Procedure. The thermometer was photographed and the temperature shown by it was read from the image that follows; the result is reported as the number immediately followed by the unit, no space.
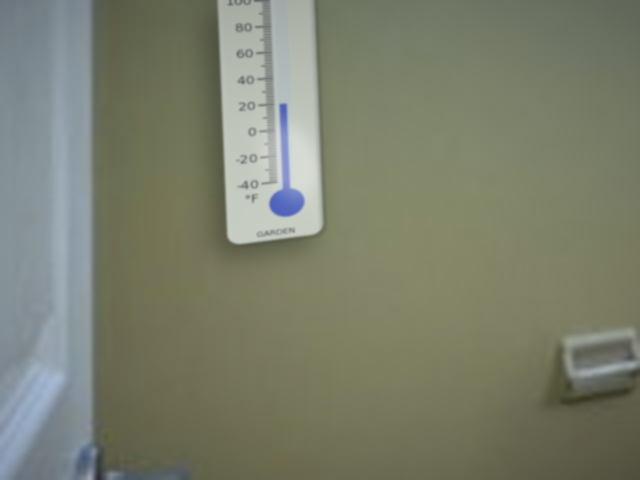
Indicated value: 20°F
